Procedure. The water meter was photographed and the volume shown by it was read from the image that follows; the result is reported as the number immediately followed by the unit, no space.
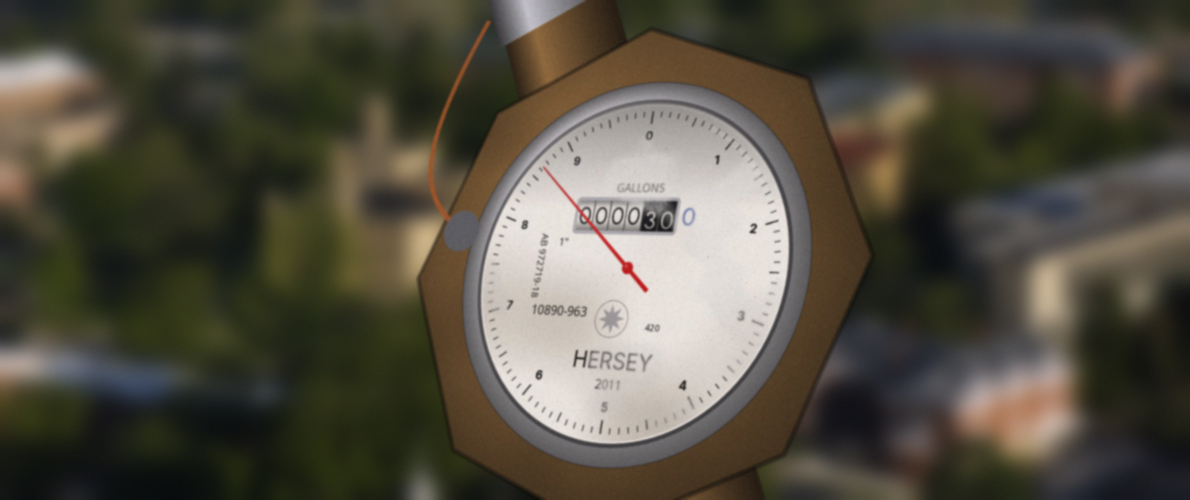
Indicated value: 298.6gal
